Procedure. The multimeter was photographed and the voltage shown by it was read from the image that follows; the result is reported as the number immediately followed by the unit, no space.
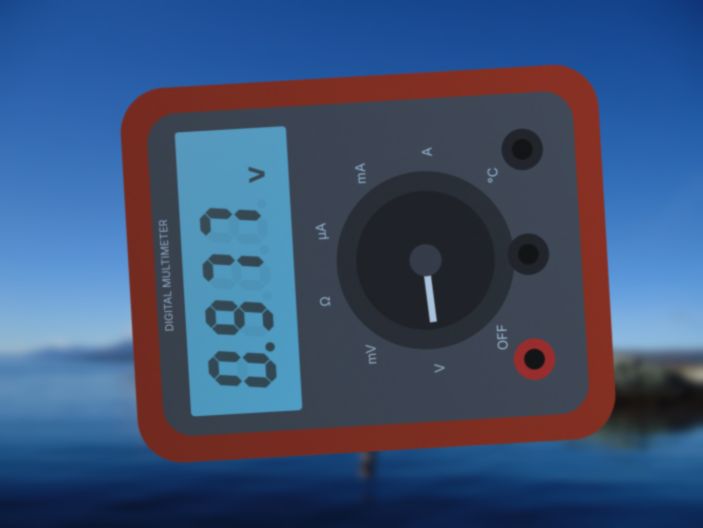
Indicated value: 0.977V
